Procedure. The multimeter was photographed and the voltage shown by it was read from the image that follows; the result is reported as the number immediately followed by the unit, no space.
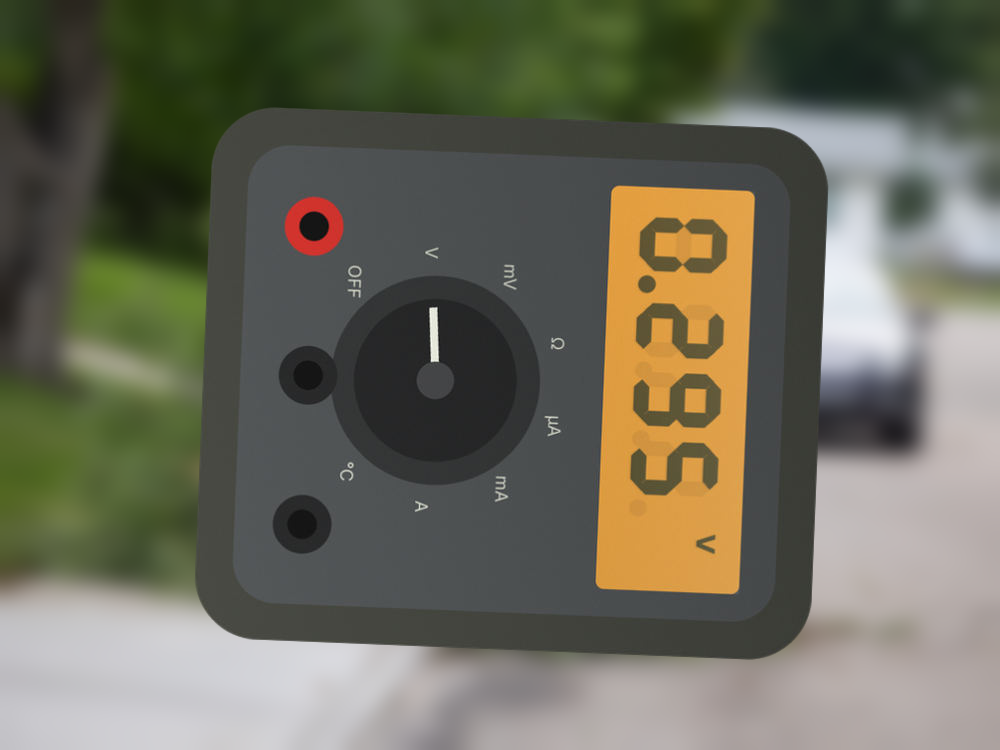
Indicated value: 0.295V
